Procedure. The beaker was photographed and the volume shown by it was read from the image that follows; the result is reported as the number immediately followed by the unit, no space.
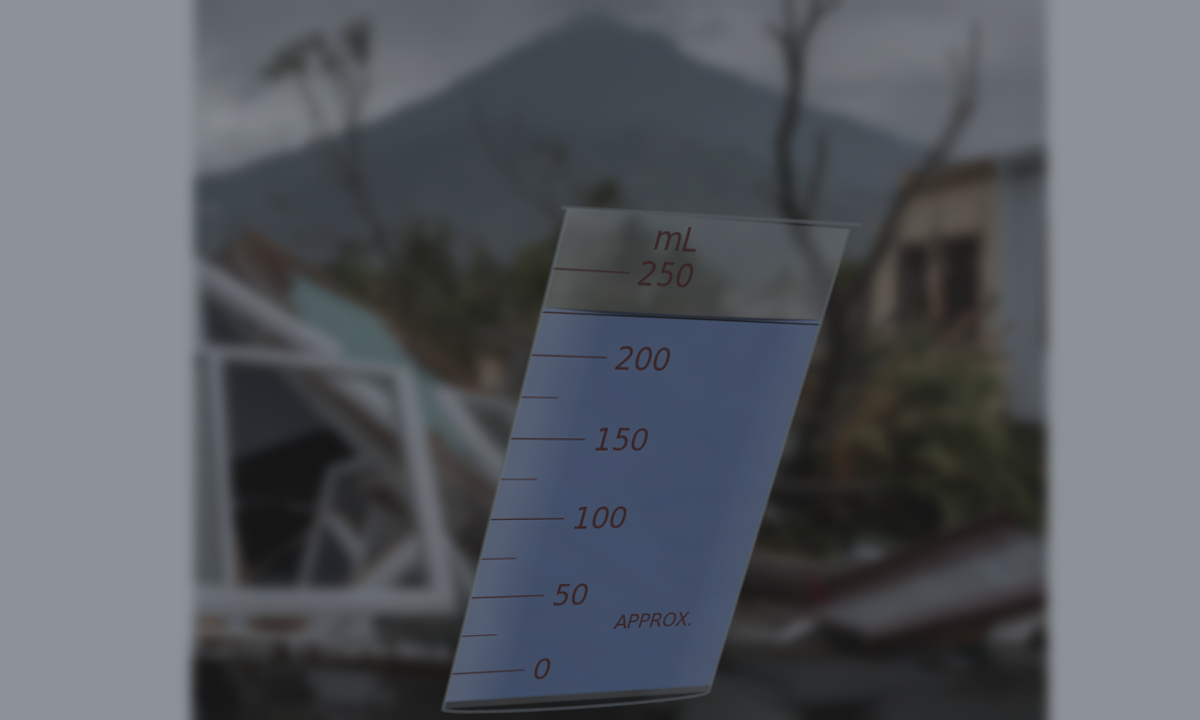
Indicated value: 225mL
